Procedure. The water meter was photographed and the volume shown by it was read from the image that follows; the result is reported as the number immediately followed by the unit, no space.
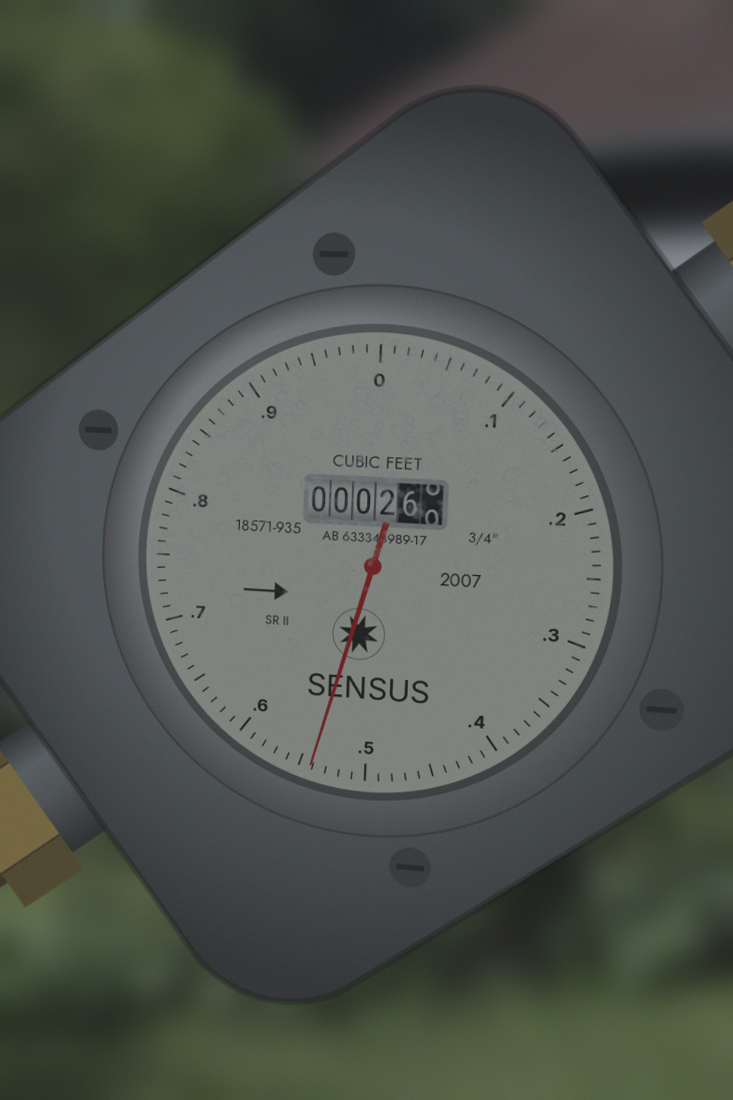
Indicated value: 268.54ft³
